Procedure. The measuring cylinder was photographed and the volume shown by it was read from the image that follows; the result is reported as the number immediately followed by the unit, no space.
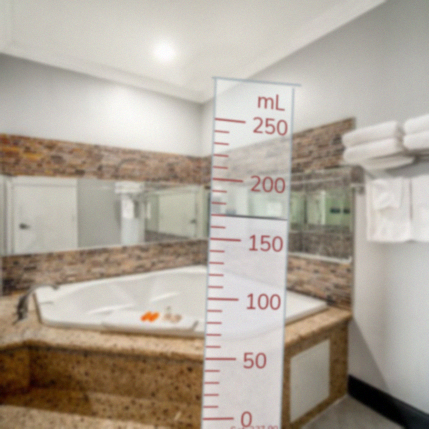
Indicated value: 170mL
